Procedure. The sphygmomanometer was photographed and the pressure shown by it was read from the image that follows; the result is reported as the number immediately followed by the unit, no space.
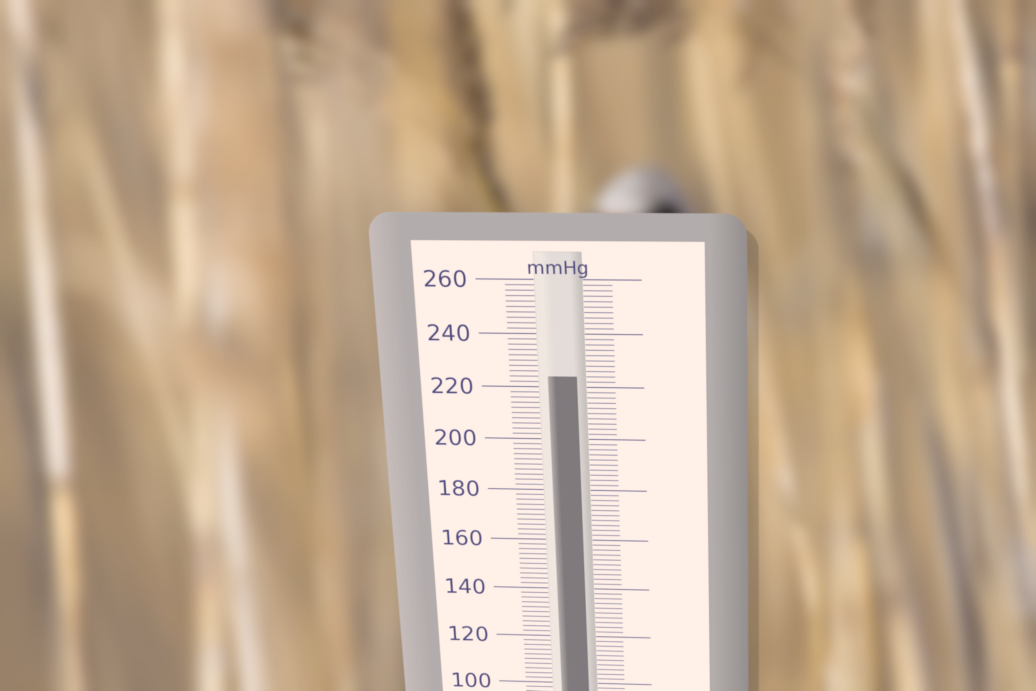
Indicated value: 224mmHg
